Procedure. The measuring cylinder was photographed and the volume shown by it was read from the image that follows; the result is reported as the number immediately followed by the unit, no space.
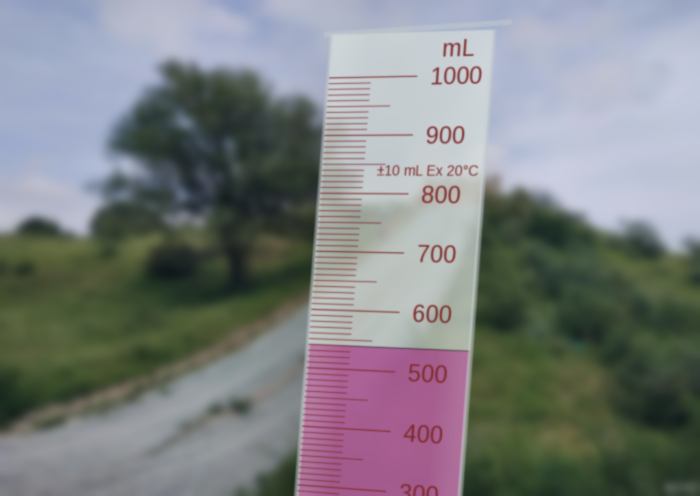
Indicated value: 540mL
